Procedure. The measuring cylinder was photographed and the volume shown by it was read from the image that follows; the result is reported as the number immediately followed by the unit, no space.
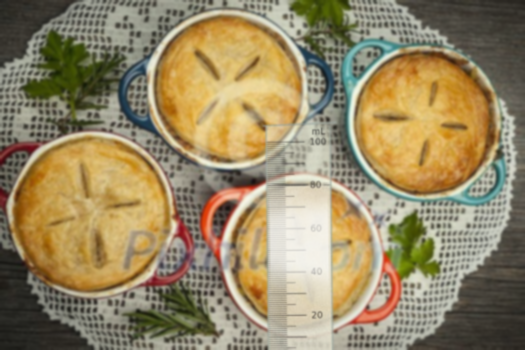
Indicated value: 80mL
